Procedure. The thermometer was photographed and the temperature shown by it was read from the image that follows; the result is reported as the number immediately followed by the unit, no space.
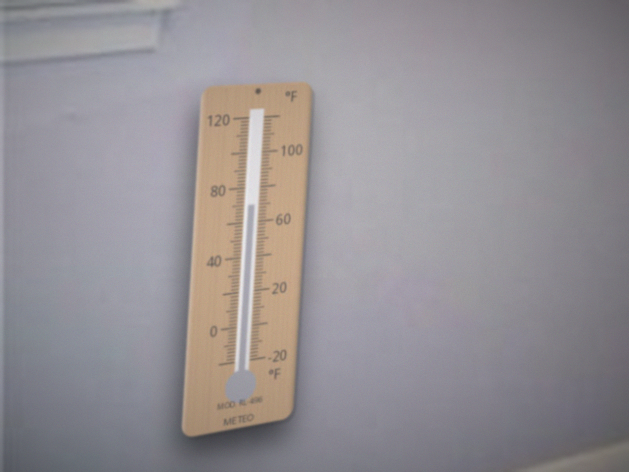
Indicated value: 70°F
